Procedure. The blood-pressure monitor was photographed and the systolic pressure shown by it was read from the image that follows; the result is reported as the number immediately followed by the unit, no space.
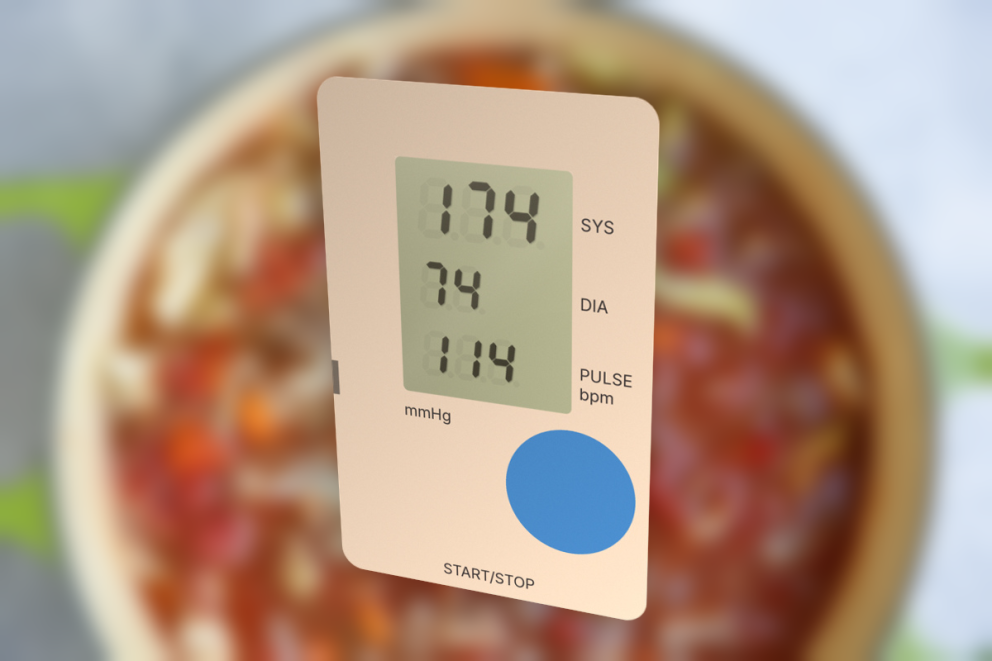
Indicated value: 174mmHg
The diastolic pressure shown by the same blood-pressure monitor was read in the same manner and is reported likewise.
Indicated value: 74mmHg
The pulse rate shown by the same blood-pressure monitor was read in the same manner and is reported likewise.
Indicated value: 114bpm
